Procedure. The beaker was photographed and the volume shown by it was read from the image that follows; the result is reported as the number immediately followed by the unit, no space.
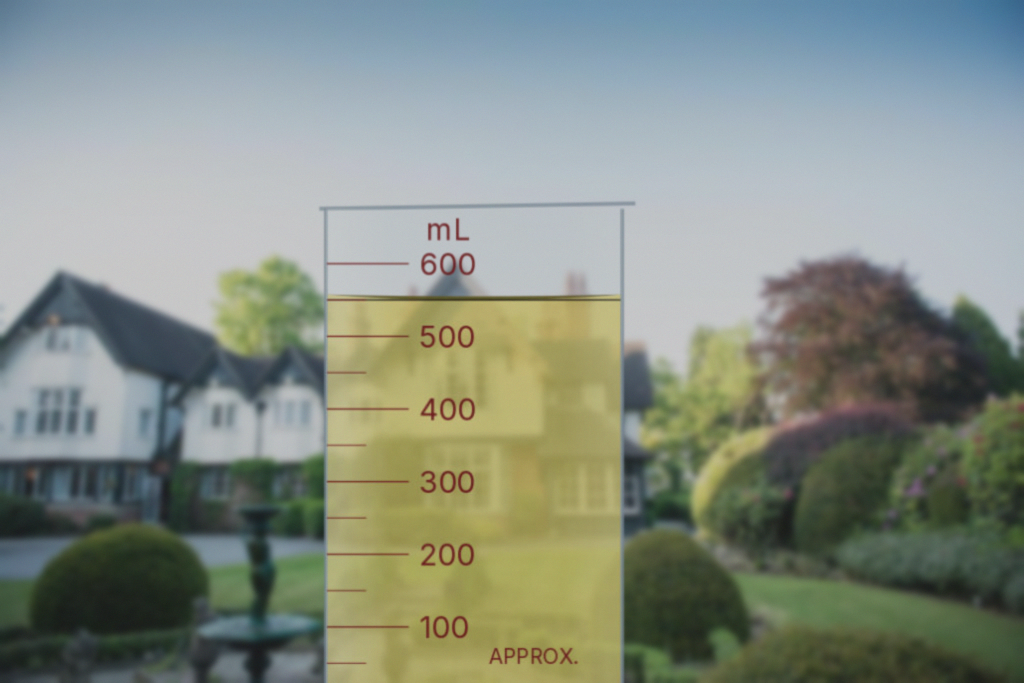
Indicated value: 550mL
